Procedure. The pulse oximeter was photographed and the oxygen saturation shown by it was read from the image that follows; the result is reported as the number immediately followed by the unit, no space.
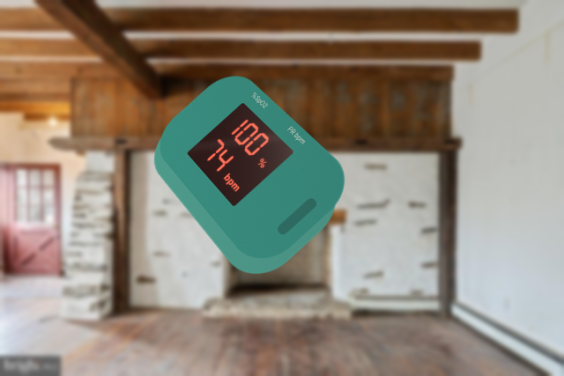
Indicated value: 100%
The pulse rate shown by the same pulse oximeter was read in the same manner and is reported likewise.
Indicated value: 74bpm
